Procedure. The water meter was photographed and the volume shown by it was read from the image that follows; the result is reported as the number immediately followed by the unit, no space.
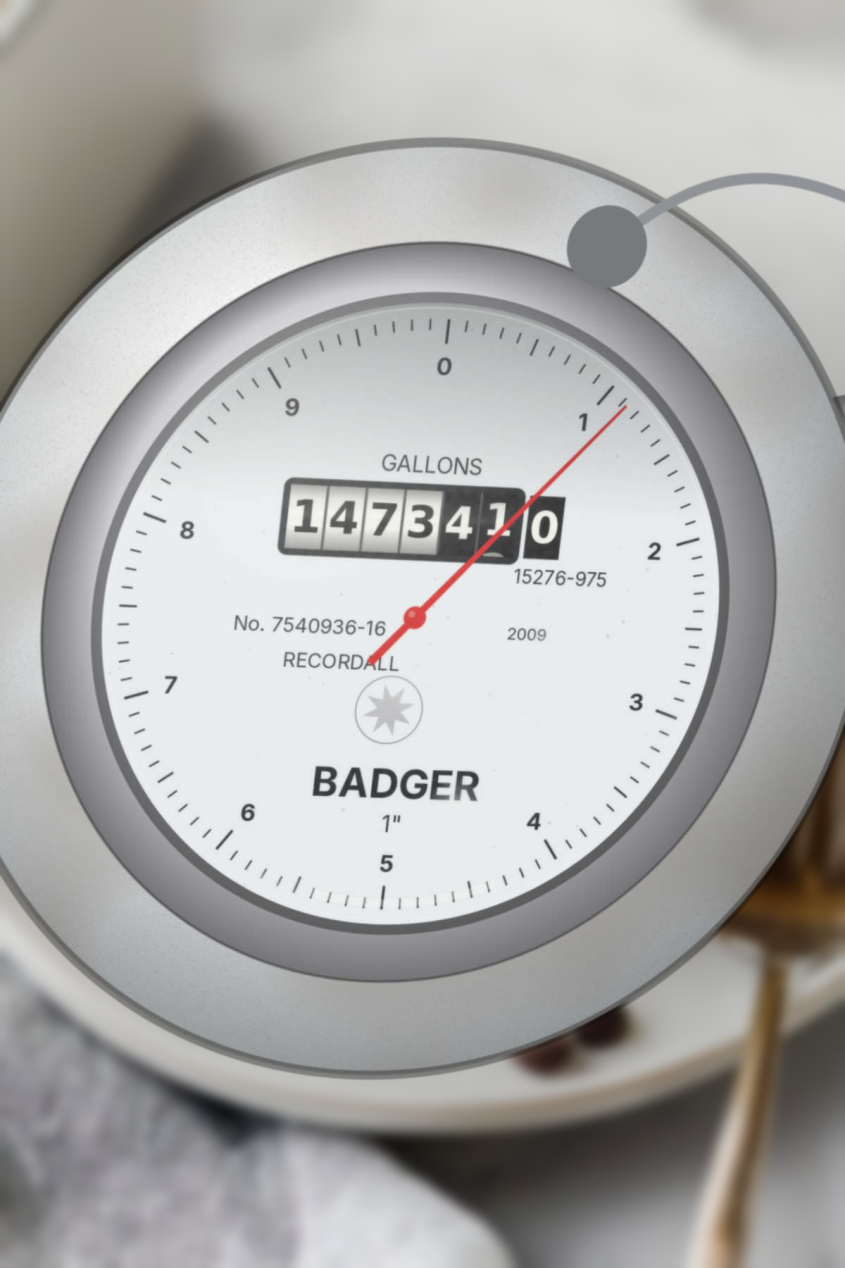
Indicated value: 1473411.1gal
